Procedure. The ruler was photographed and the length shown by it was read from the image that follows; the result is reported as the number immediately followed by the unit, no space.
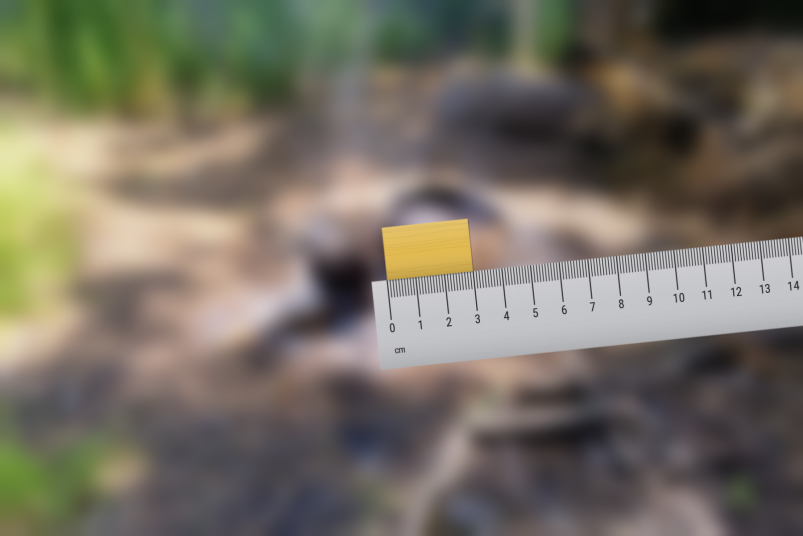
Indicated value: 3cm
